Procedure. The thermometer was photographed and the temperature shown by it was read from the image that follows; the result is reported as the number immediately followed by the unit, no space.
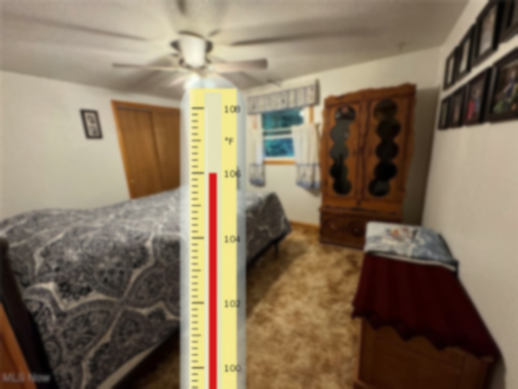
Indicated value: 106°F
